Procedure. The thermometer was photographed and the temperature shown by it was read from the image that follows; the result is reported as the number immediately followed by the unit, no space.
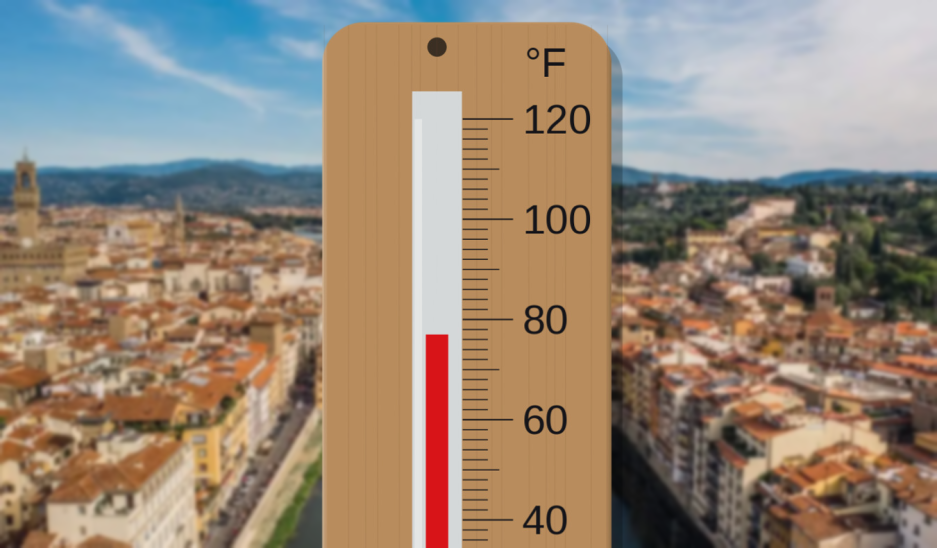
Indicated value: 77°F
